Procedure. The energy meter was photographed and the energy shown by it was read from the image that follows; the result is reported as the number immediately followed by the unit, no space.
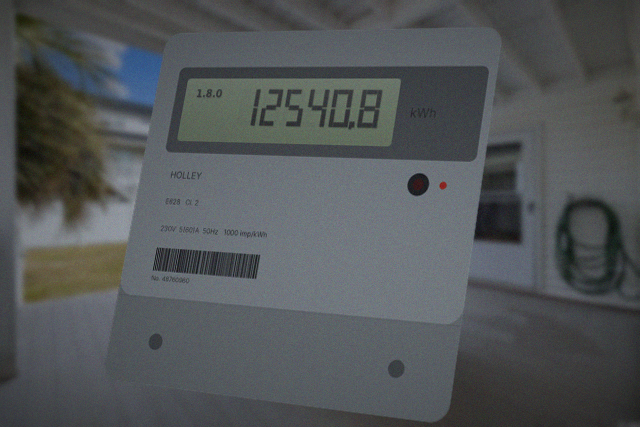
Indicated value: 12540.8kWh
